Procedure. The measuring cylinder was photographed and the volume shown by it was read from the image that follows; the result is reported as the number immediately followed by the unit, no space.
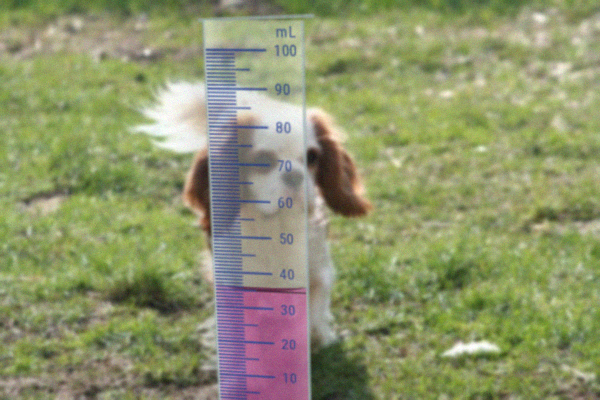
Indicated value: 35mL
